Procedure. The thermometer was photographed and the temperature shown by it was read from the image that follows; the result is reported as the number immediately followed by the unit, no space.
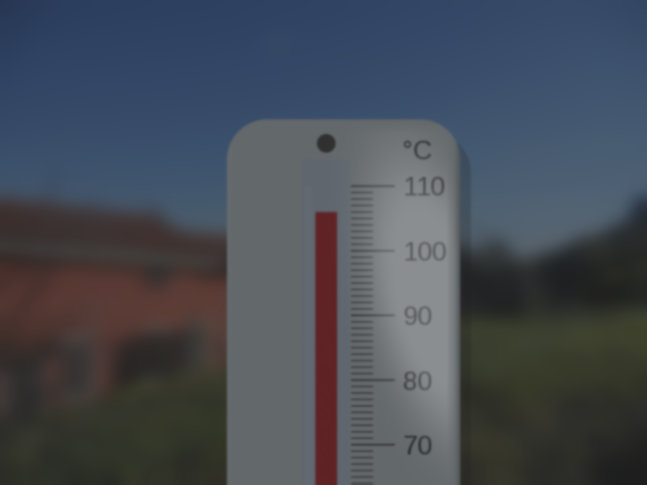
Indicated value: 106°C
